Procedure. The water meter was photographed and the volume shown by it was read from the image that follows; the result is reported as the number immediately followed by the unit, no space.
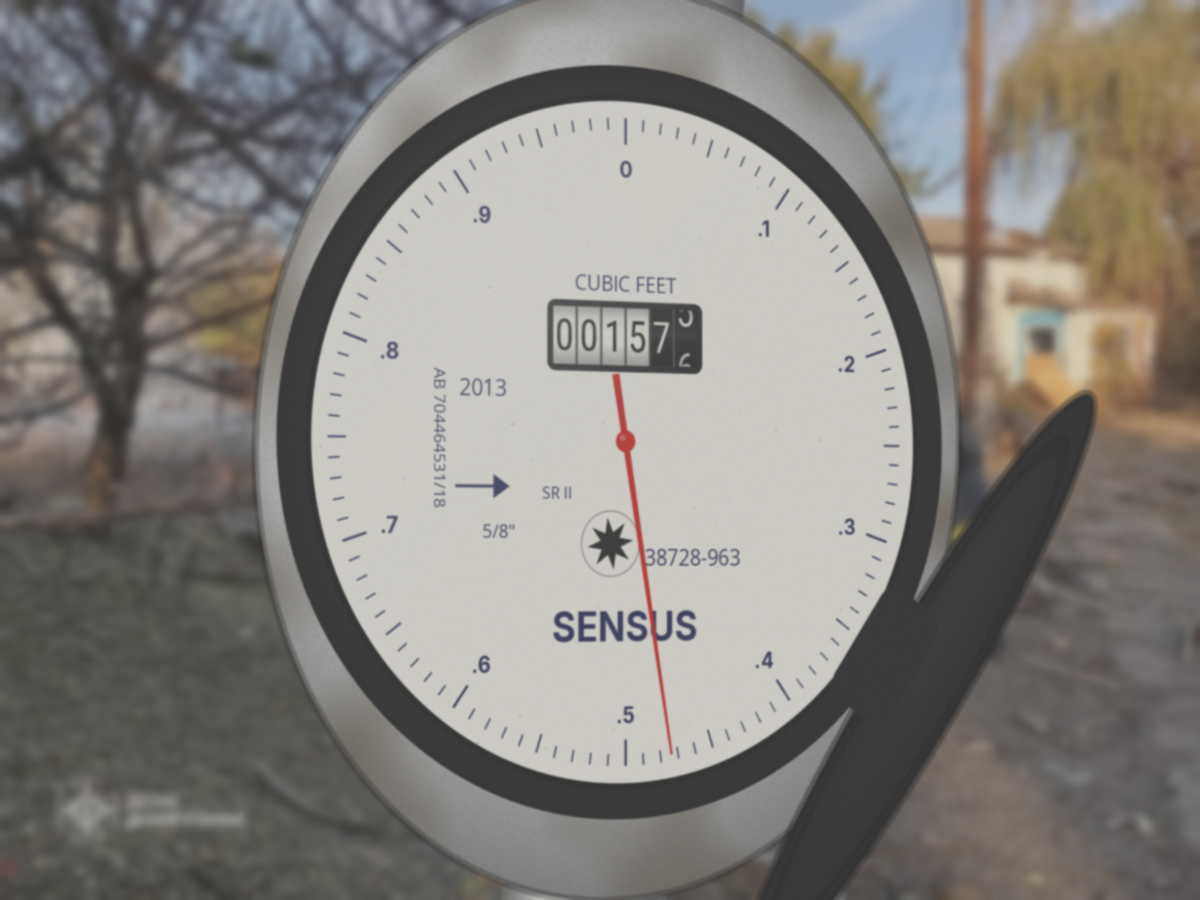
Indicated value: 1575.47ft³
